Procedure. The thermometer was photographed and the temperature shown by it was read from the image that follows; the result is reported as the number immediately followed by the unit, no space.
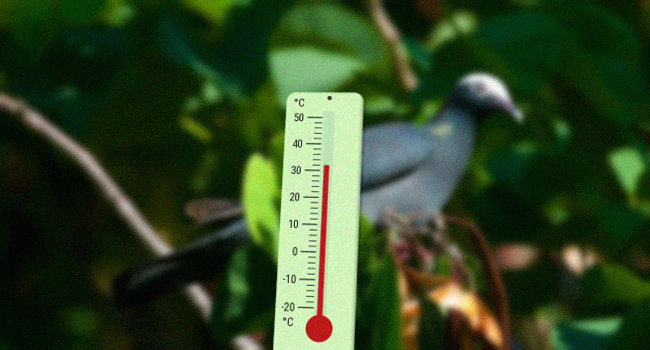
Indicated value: 32°C
